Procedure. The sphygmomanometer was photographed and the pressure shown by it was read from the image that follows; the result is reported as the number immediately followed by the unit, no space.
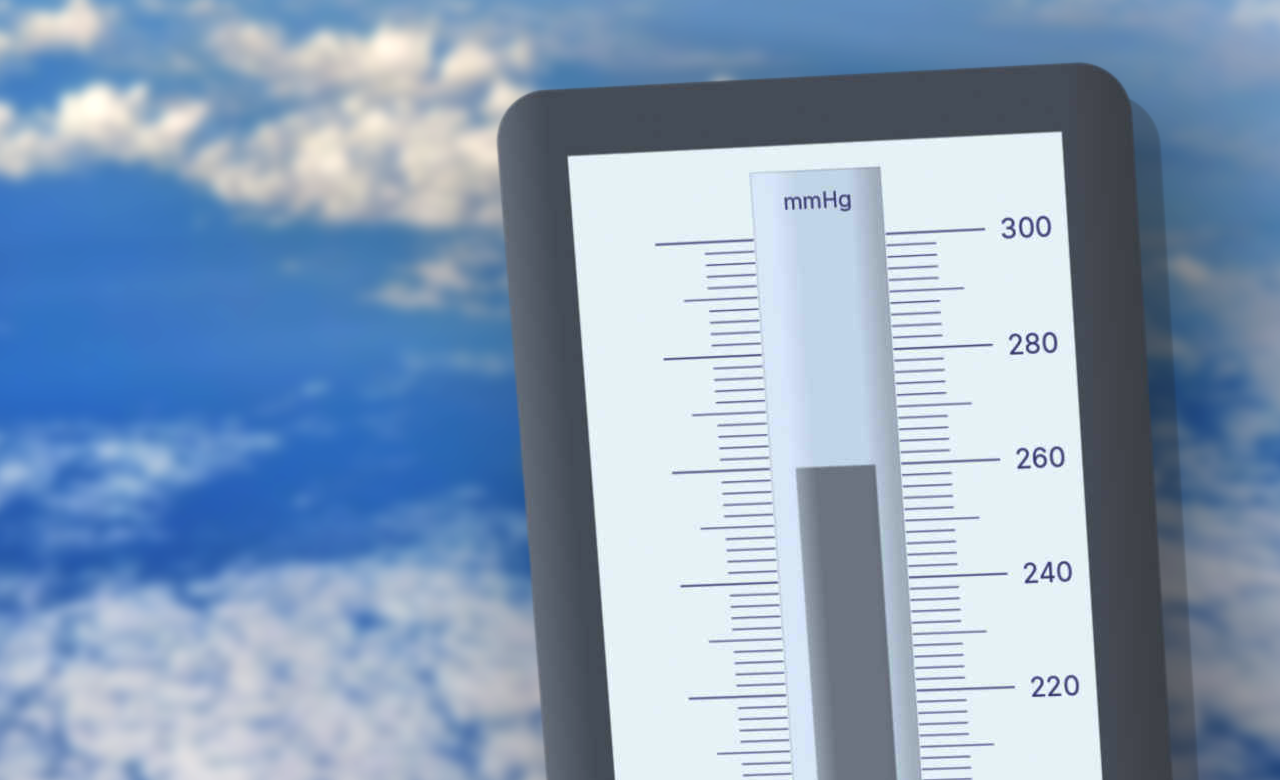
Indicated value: 260mmHg
